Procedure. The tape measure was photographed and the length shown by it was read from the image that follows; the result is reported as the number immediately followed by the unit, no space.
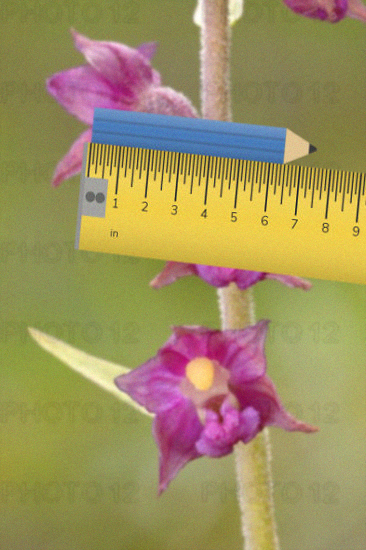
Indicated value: 7.5in
